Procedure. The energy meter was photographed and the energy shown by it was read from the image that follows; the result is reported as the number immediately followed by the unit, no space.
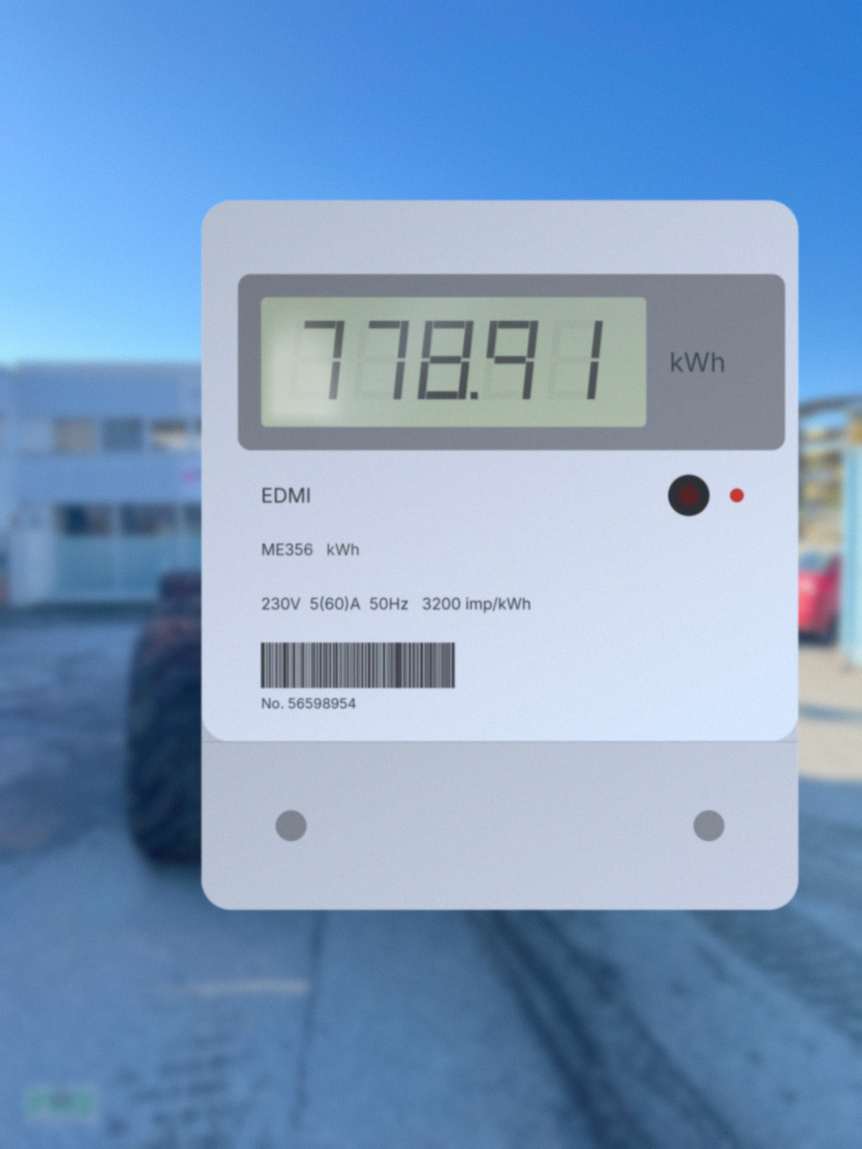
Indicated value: 778.91kWh
